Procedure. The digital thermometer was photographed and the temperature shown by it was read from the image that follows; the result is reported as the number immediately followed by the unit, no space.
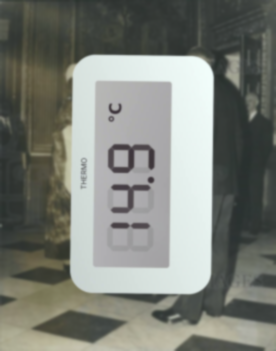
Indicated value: 14.9°C
